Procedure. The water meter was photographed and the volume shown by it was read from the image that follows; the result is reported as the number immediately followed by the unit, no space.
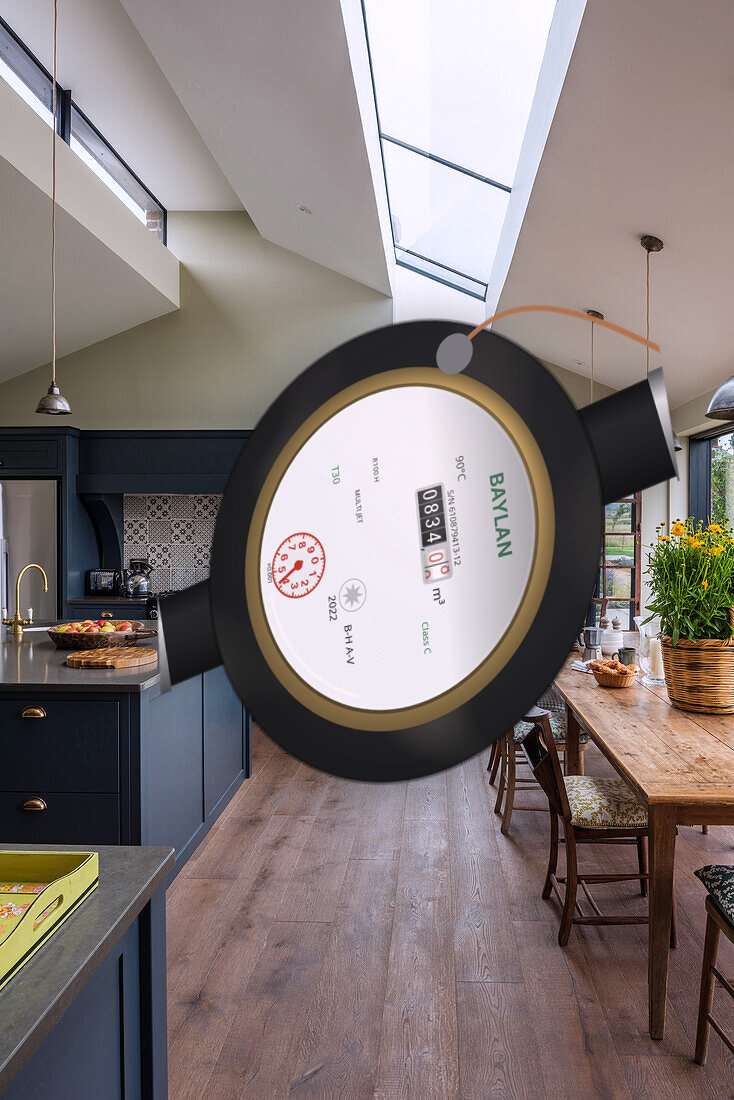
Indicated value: 834.084m³
